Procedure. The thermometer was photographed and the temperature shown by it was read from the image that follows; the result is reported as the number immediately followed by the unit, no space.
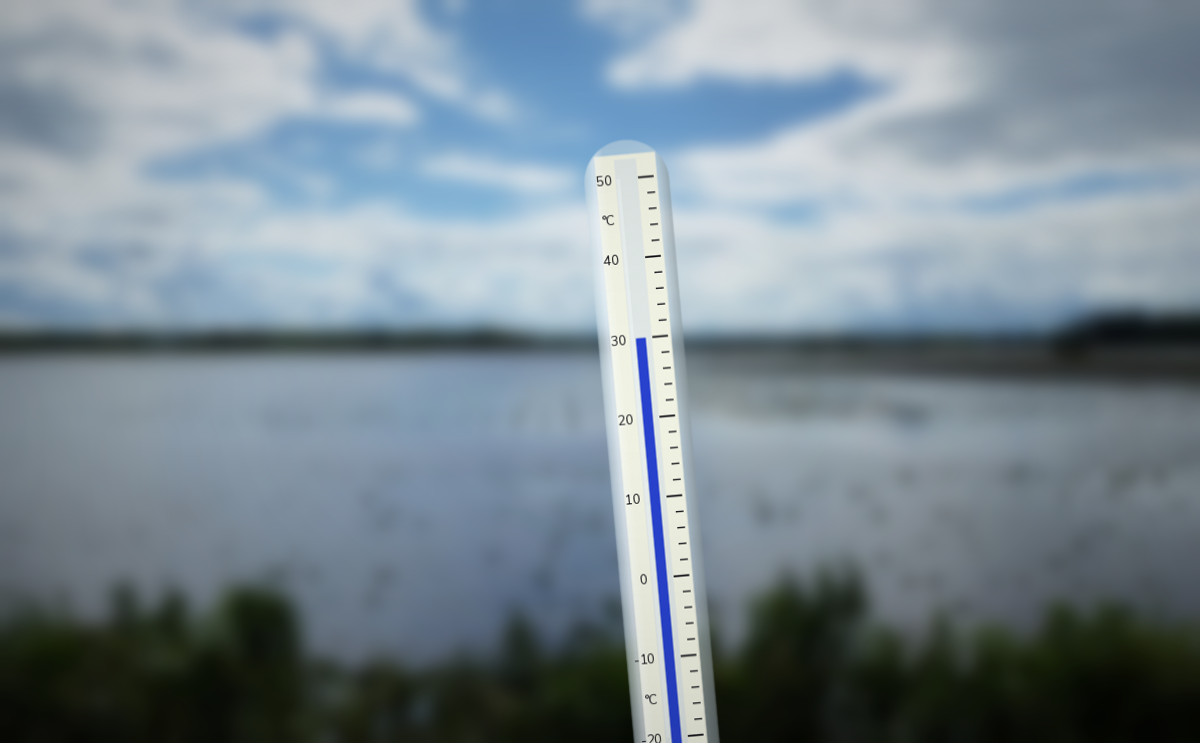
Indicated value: 30°C
